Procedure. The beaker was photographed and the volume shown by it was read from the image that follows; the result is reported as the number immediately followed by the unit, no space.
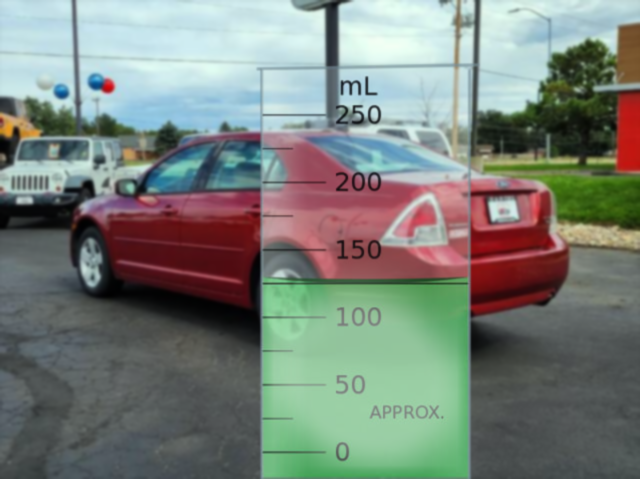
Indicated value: 125mL
